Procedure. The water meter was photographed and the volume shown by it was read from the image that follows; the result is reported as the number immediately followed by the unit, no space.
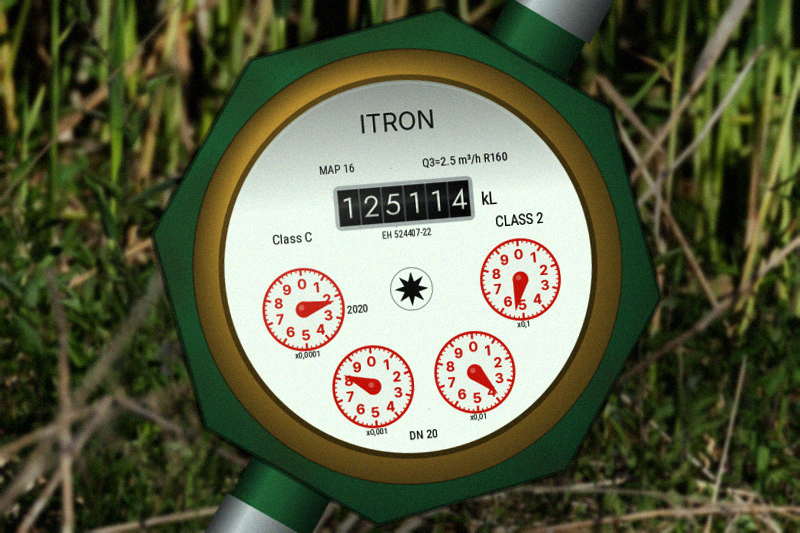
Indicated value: 125114.5382kL
